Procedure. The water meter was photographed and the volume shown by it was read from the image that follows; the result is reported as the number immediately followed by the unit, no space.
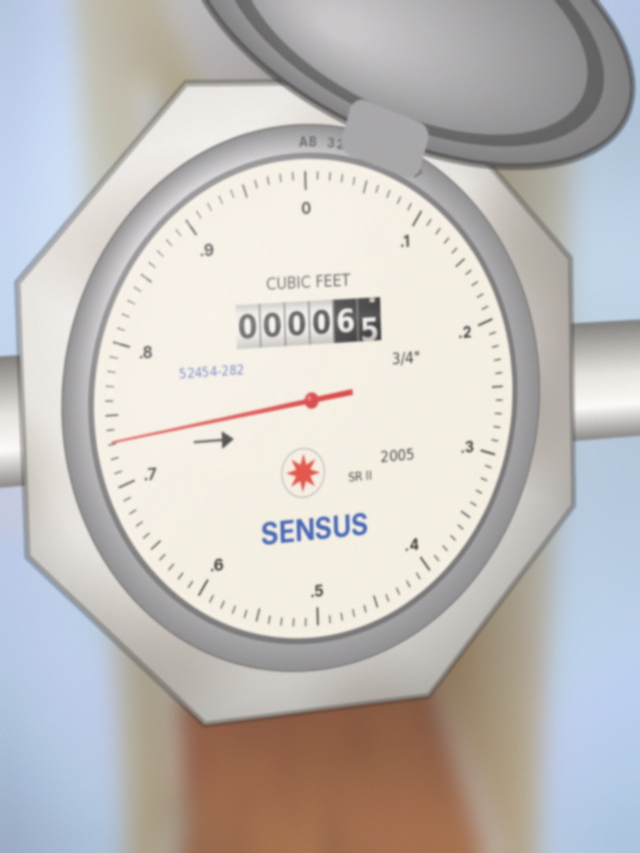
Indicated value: 64.73ft³
